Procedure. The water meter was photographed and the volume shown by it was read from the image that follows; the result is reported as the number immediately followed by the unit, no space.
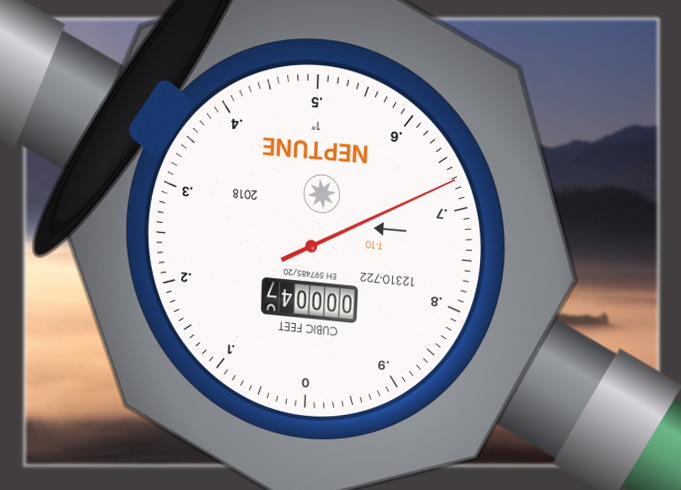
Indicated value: 46.67ft³
